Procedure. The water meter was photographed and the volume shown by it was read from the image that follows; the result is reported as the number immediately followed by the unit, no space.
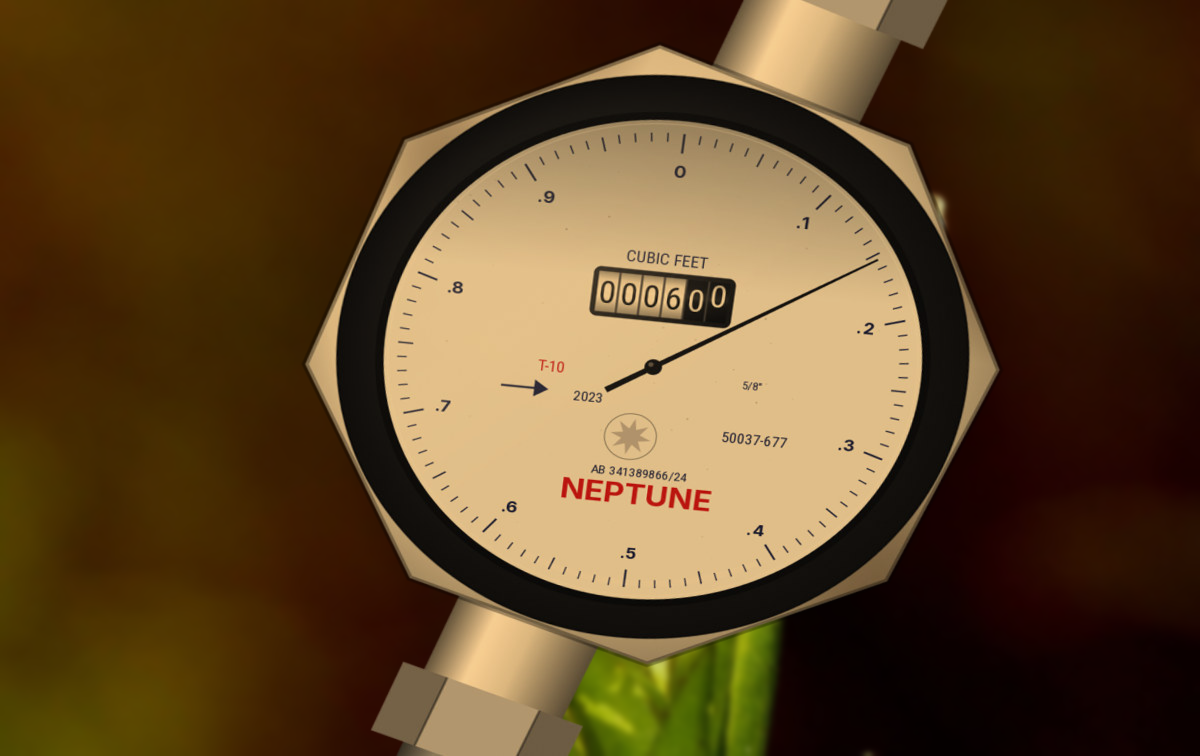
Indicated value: 600.15ft³
